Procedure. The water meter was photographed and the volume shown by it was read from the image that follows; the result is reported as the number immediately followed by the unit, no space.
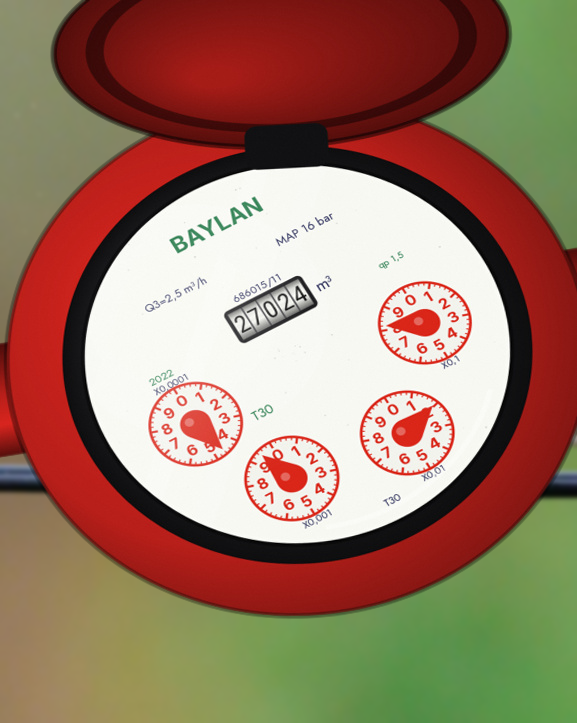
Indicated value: 27024.8194m³
